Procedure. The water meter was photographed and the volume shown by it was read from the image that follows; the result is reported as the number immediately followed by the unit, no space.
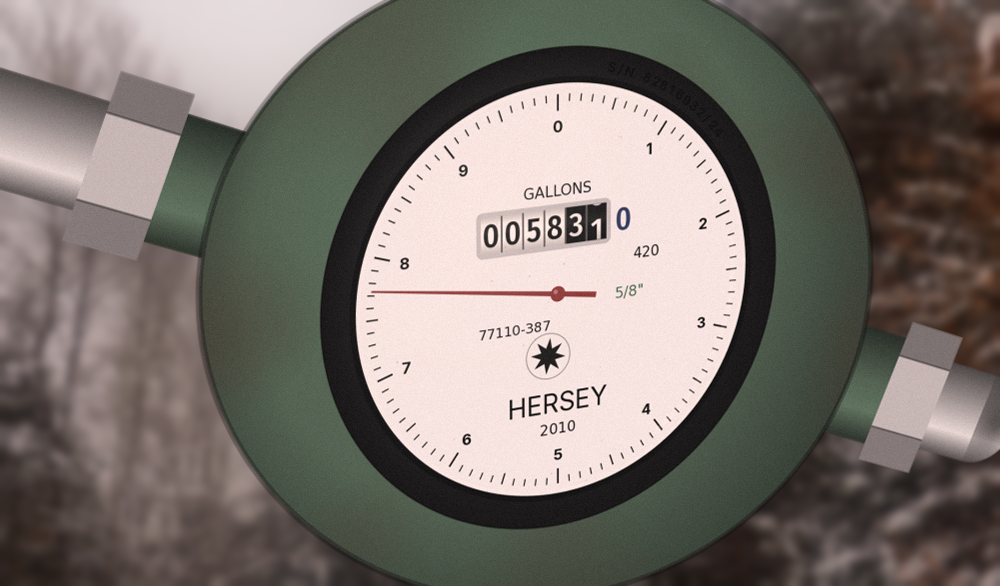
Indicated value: 58307.7gal
